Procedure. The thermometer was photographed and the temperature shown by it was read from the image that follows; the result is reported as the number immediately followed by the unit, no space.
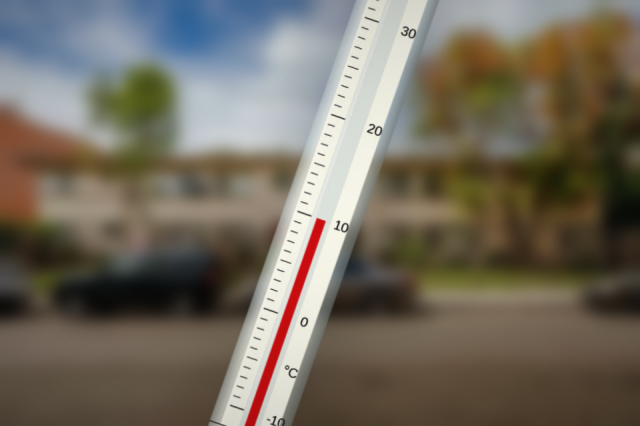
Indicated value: 10°C
